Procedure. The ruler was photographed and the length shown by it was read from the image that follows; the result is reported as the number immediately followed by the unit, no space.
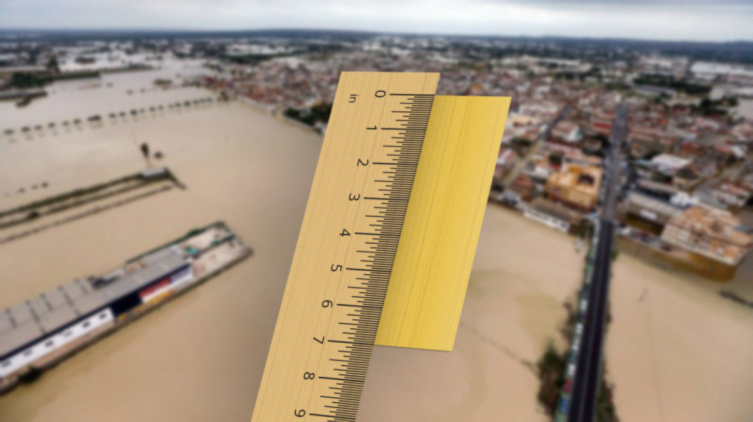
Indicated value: 7in
